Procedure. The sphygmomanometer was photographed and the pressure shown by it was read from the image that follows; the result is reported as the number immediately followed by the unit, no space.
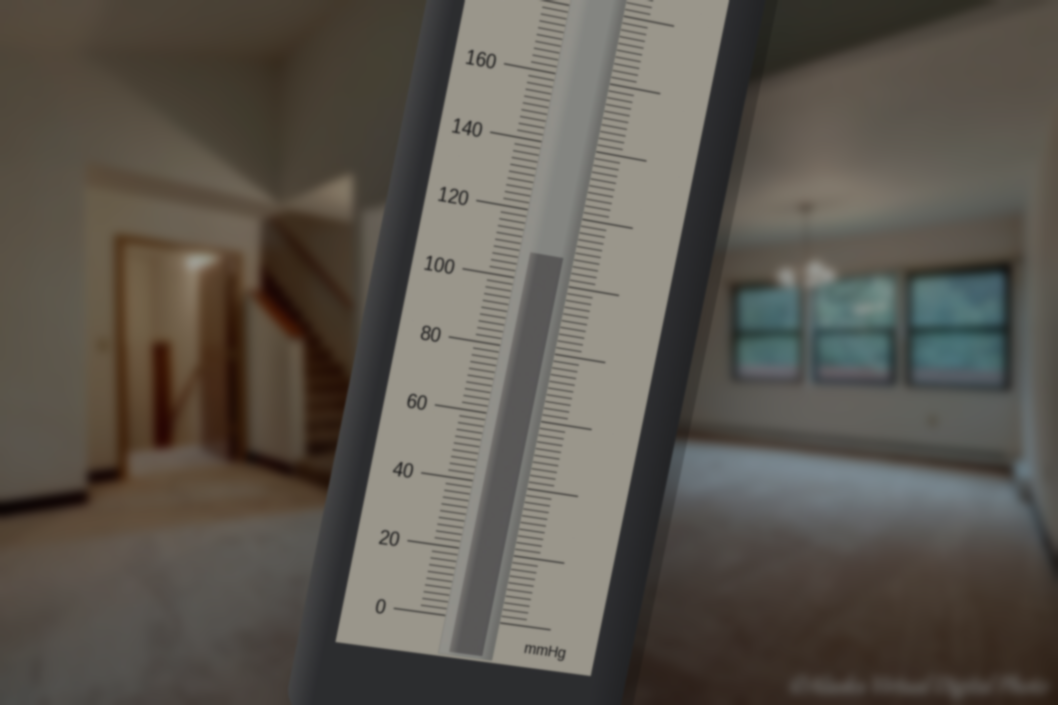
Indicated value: 108mmHg
